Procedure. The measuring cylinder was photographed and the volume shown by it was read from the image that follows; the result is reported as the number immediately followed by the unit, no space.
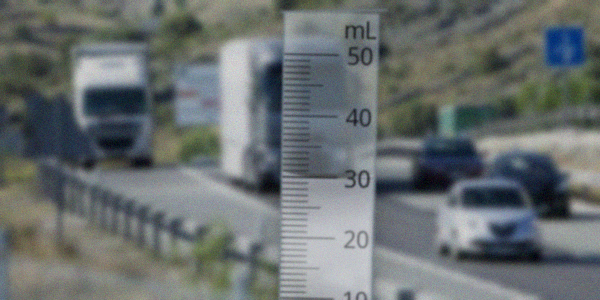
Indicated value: 30mL
